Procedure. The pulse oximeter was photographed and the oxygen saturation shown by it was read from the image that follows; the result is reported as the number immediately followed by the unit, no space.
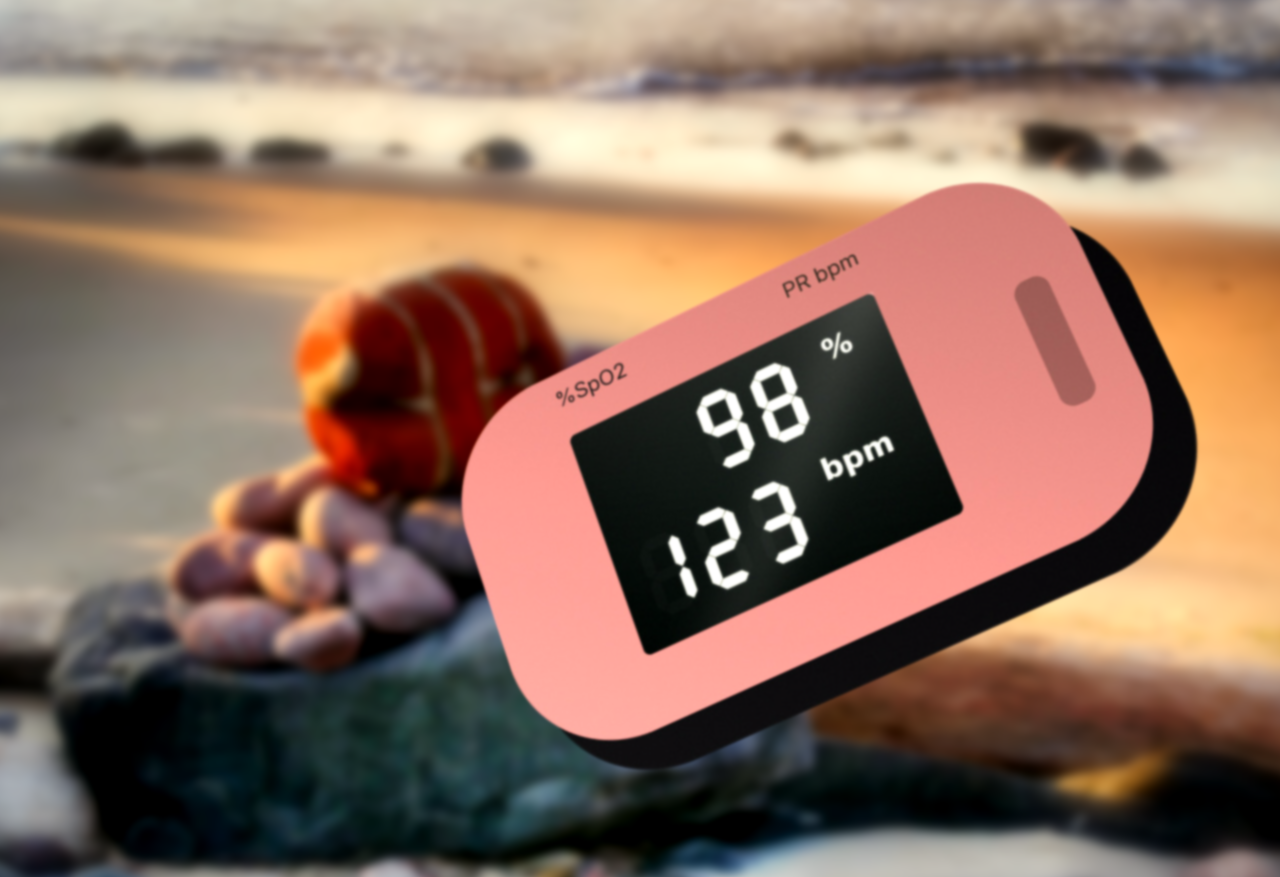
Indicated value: 98%
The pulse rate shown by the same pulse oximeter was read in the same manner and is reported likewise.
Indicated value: 123bpm
